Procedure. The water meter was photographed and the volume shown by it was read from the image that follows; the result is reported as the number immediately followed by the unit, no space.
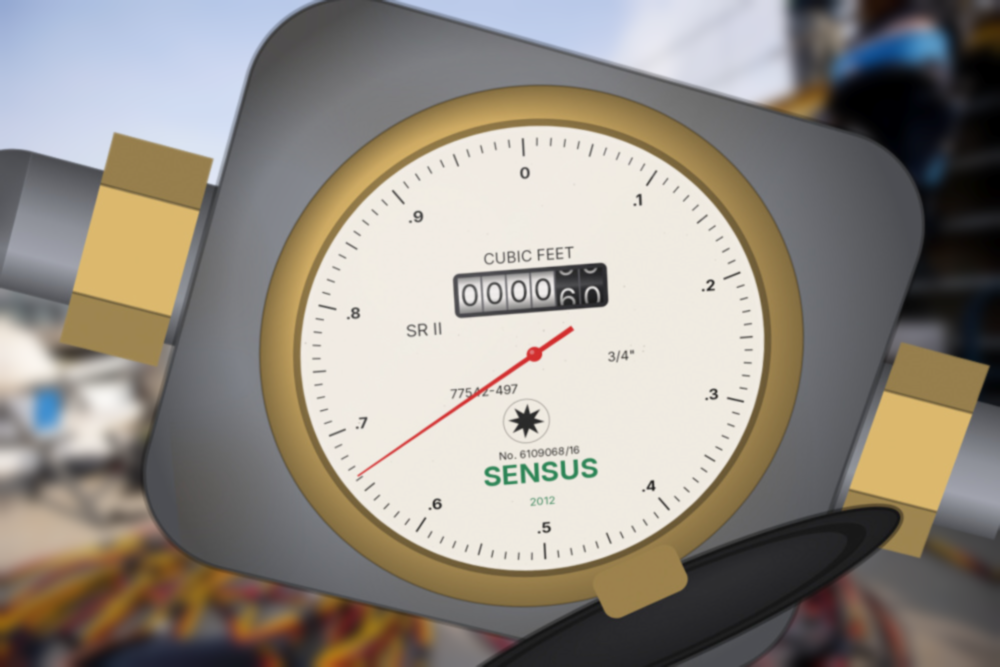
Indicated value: 59.66ft³
